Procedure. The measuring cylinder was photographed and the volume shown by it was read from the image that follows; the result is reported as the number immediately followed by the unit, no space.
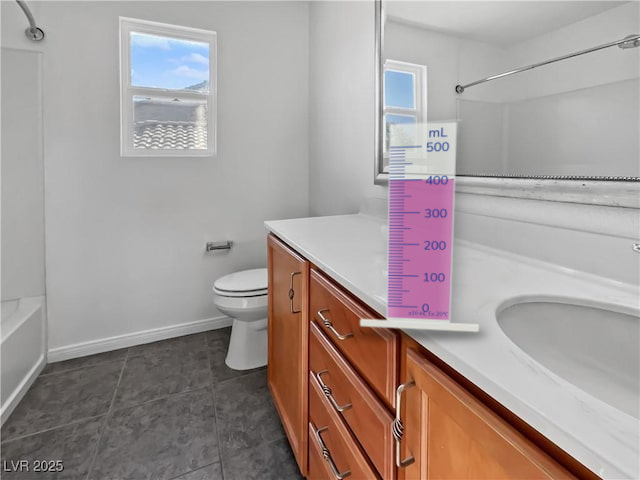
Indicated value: 400mL
